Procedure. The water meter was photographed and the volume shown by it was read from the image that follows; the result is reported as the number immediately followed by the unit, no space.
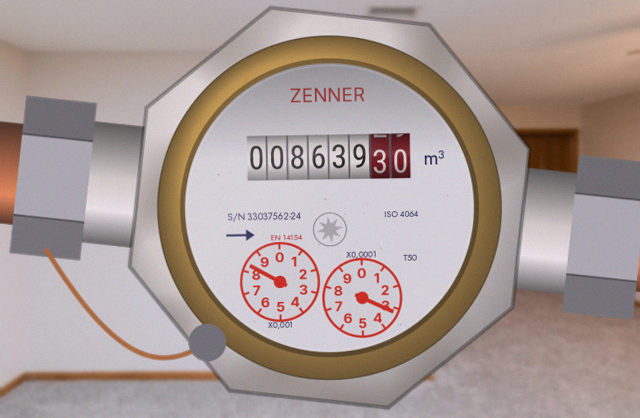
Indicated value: 8639.2983m³
